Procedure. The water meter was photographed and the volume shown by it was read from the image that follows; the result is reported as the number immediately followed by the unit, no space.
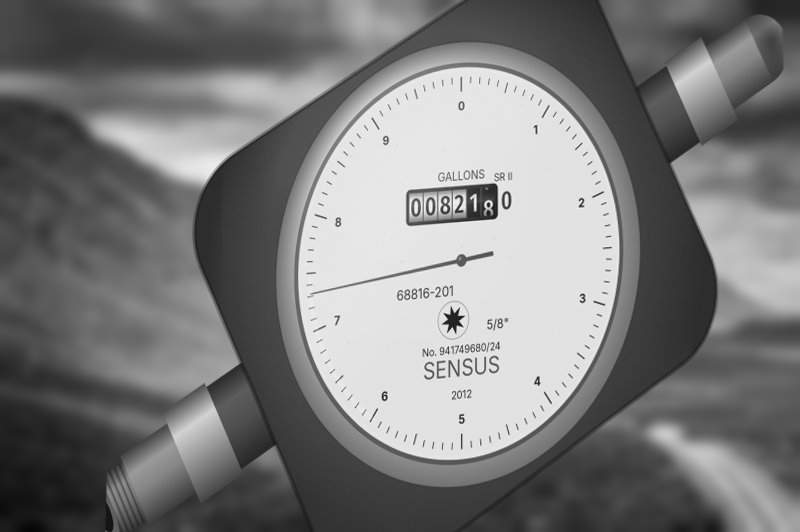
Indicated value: 82177.3gal
